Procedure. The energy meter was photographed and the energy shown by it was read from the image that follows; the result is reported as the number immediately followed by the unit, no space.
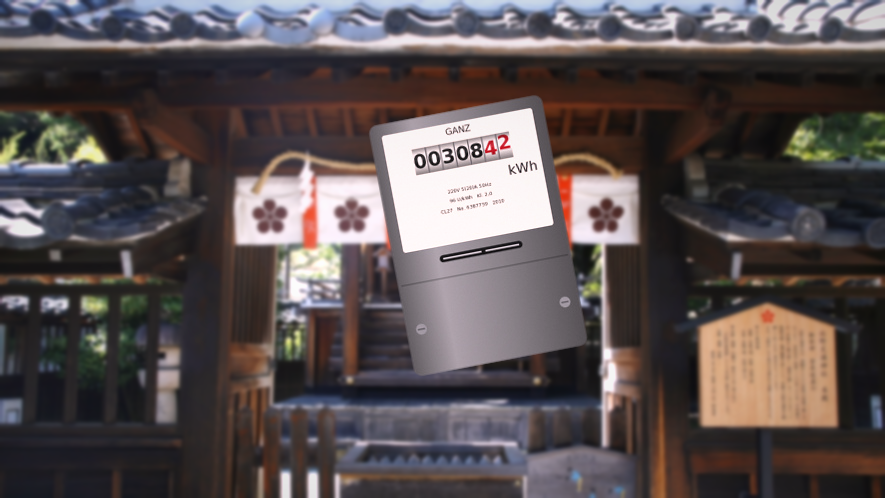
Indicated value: 308.42kWh
